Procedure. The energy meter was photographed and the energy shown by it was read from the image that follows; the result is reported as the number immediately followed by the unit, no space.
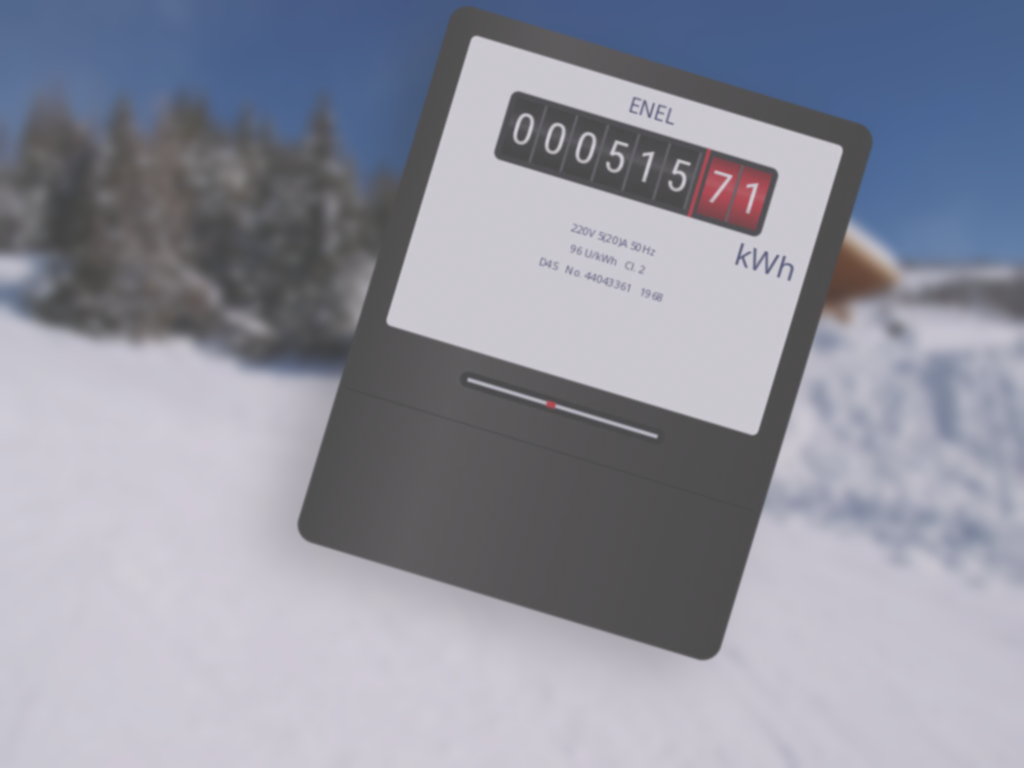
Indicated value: 515.71kWh
